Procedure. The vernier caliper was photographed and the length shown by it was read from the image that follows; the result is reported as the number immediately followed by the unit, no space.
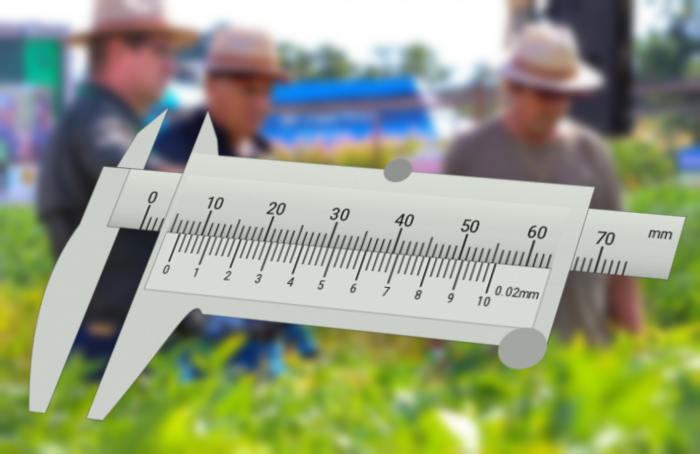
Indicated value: 6.5mm
